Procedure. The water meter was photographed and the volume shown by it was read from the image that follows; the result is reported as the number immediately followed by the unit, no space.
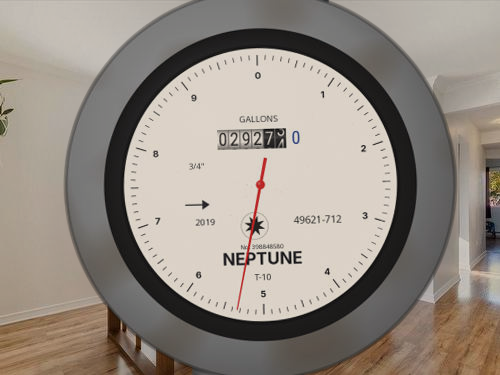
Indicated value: 292735.3gal
